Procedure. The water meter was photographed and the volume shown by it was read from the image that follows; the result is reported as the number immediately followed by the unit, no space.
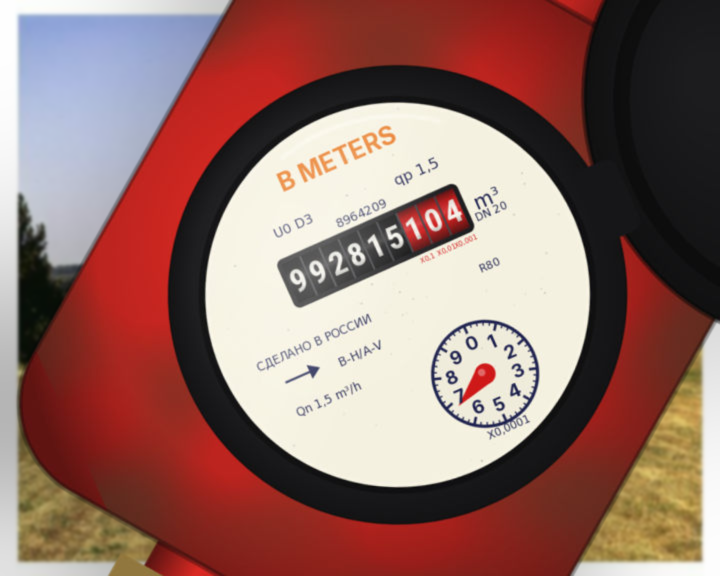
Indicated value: 992815.1046m³
